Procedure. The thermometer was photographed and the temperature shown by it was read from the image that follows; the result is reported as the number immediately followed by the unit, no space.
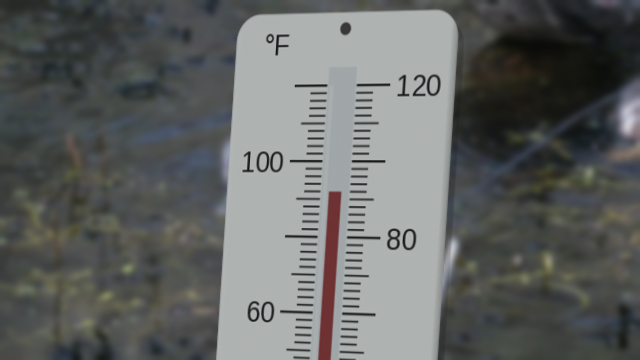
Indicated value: 92°F
